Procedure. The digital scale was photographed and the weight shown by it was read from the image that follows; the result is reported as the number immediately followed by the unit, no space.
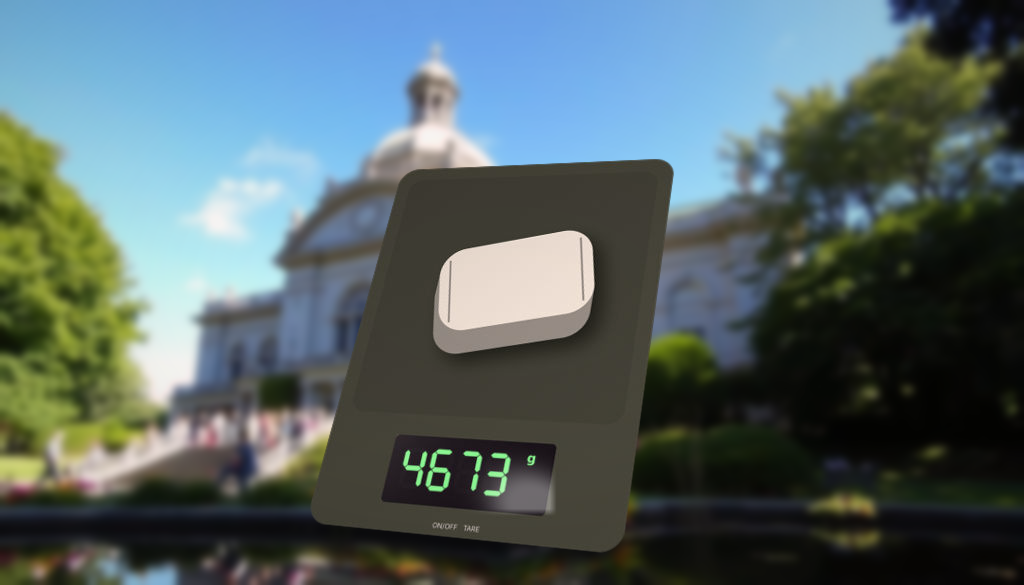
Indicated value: 4673g
